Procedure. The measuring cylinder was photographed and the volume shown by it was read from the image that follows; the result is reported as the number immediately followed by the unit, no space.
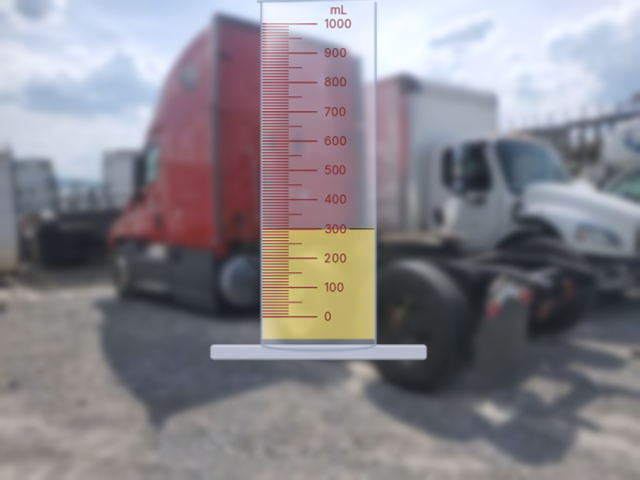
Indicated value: 300mL
